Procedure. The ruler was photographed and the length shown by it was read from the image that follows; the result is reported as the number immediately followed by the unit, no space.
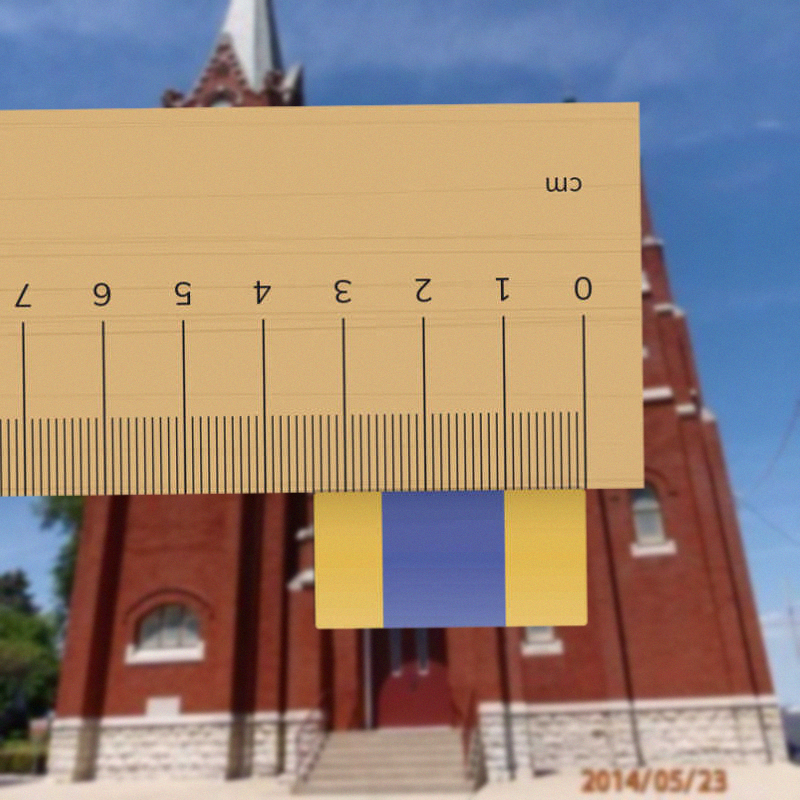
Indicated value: 3.4cm
